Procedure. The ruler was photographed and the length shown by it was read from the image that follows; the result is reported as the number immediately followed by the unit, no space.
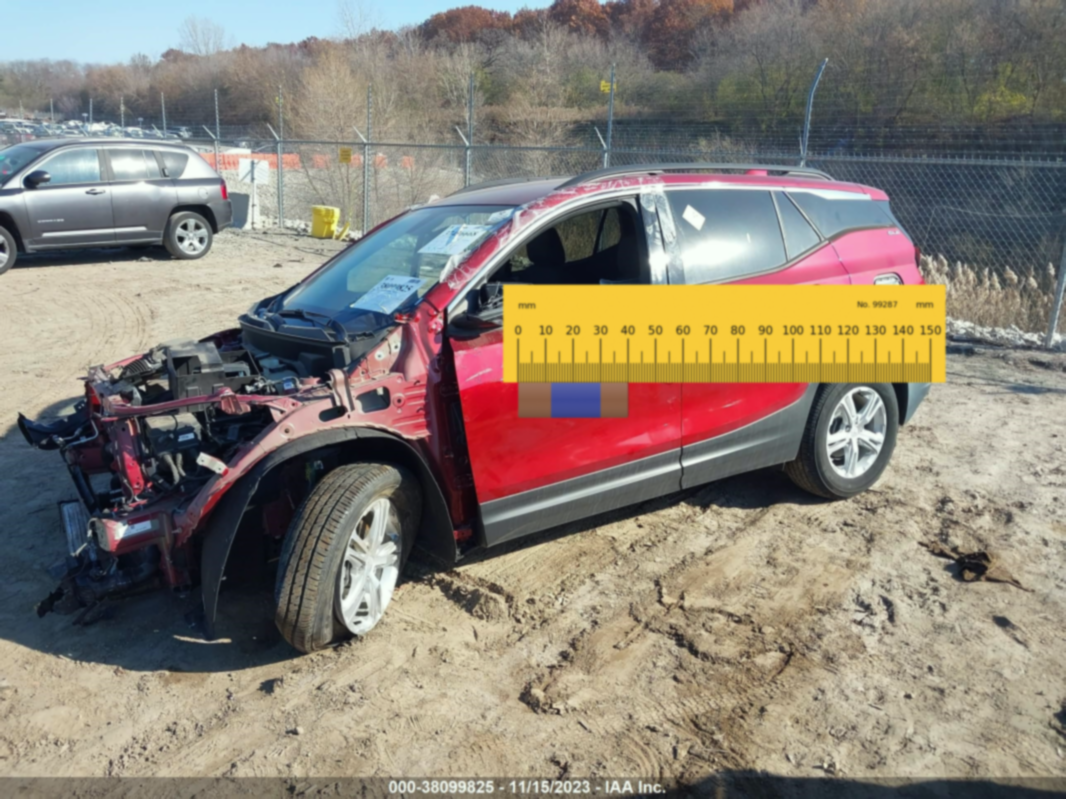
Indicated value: 40mm
